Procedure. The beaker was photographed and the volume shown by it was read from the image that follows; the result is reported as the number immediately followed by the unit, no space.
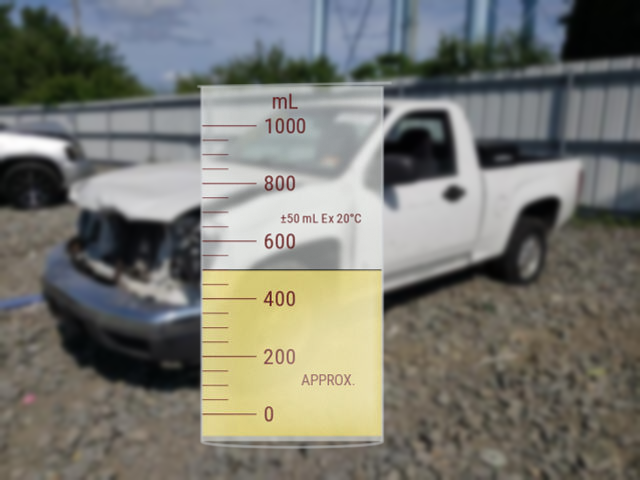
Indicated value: 500mL
